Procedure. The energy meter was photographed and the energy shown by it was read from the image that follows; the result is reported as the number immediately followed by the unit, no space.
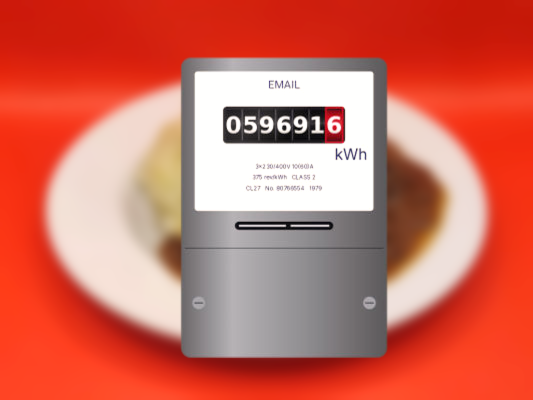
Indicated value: 59691.6kWh
